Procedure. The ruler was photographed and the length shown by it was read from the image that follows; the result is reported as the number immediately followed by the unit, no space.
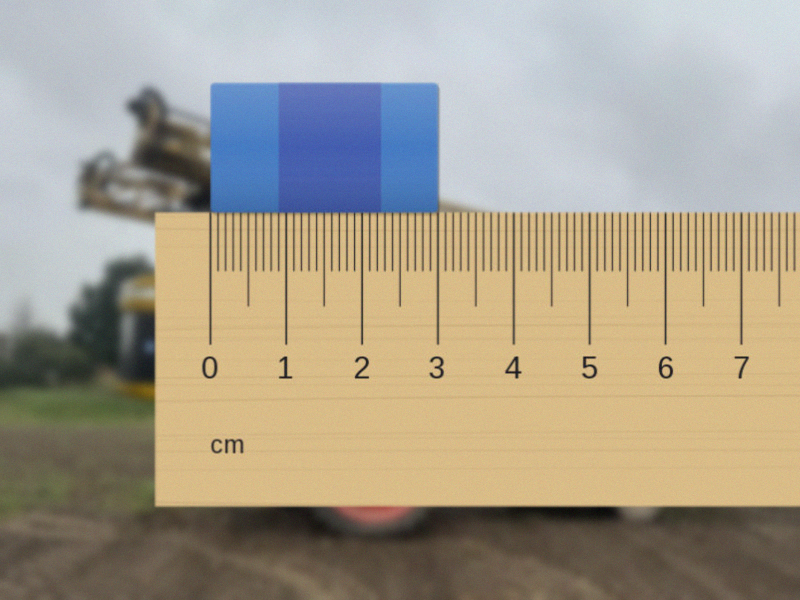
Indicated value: 3cm
